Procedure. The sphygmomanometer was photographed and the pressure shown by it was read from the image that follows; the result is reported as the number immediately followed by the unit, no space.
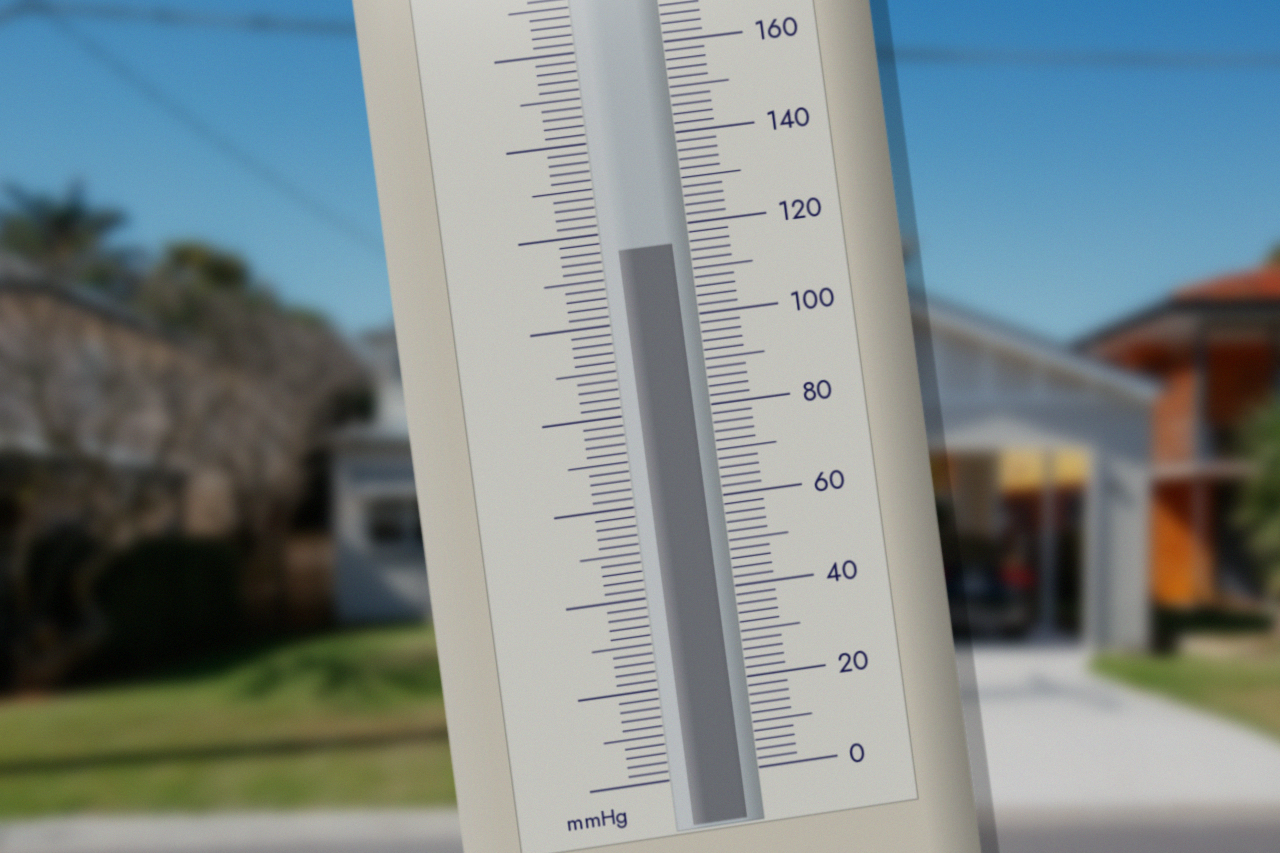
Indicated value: 116mmHg
